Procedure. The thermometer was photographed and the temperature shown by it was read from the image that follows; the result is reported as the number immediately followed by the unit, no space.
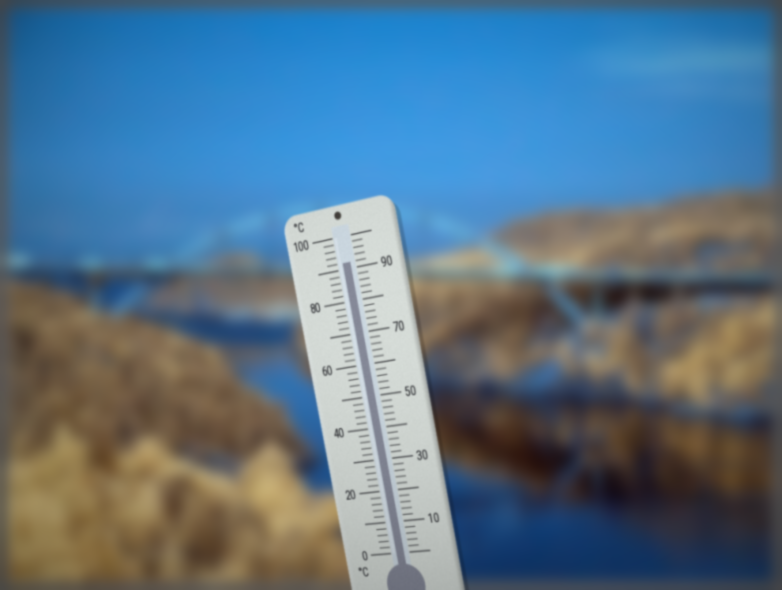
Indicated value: 92°C
